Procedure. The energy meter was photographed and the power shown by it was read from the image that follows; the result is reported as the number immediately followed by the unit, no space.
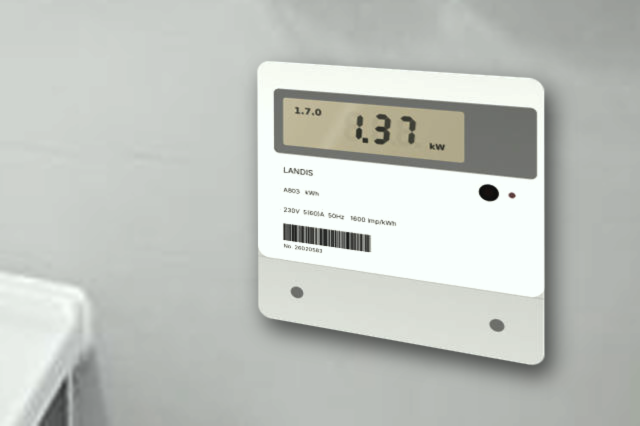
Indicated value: 1.37kW
